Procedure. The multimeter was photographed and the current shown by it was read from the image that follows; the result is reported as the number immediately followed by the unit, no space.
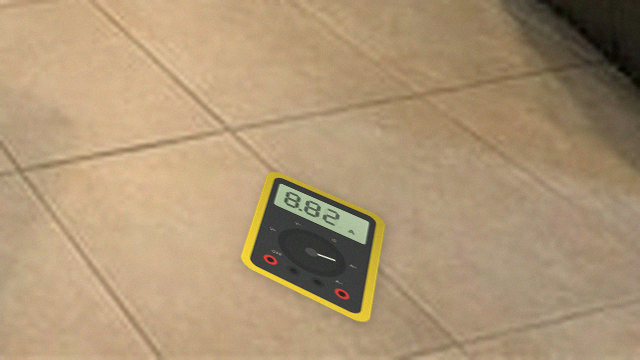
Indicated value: 8.82A
